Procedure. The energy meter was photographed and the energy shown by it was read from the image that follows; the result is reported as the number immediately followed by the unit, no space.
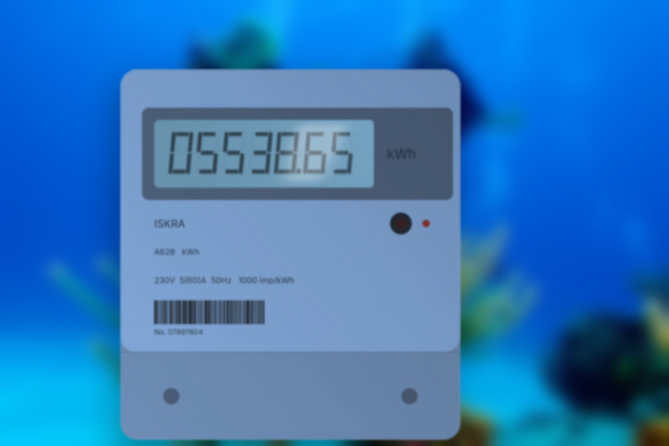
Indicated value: 5538.65kWh
